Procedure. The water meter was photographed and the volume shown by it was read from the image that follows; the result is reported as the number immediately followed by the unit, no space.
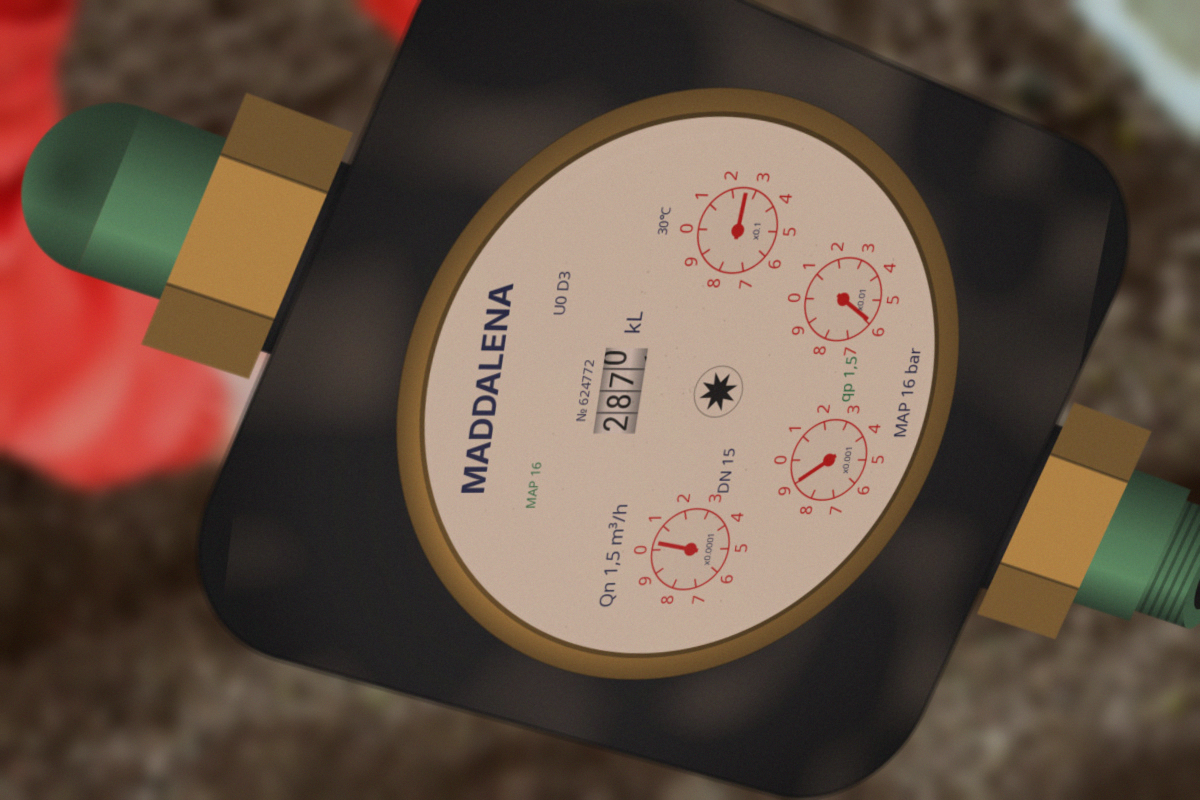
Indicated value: 2870.2590kL
